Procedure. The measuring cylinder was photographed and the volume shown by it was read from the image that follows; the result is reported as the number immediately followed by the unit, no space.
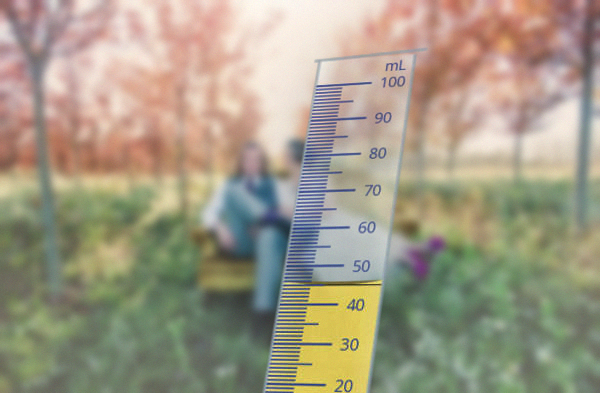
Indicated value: 45mL
